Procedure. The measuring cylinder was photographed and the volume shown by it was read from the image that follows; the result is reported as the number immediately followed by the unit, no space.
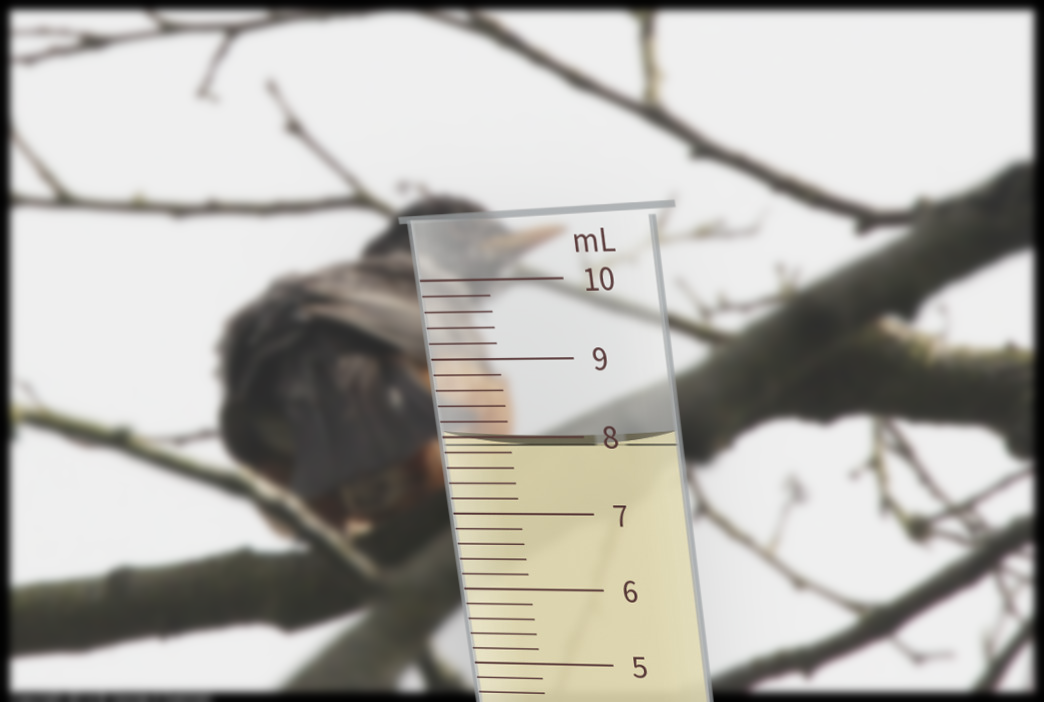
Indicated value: 7.9mL
